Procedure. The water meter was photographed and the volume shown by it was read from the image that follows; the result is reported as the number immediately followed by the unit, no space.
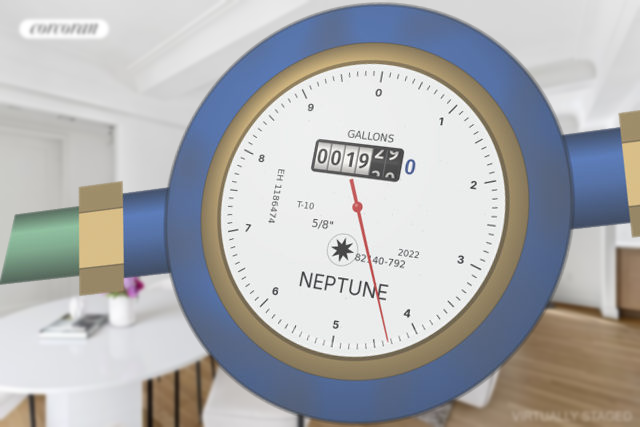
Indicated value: 19294.3gal
